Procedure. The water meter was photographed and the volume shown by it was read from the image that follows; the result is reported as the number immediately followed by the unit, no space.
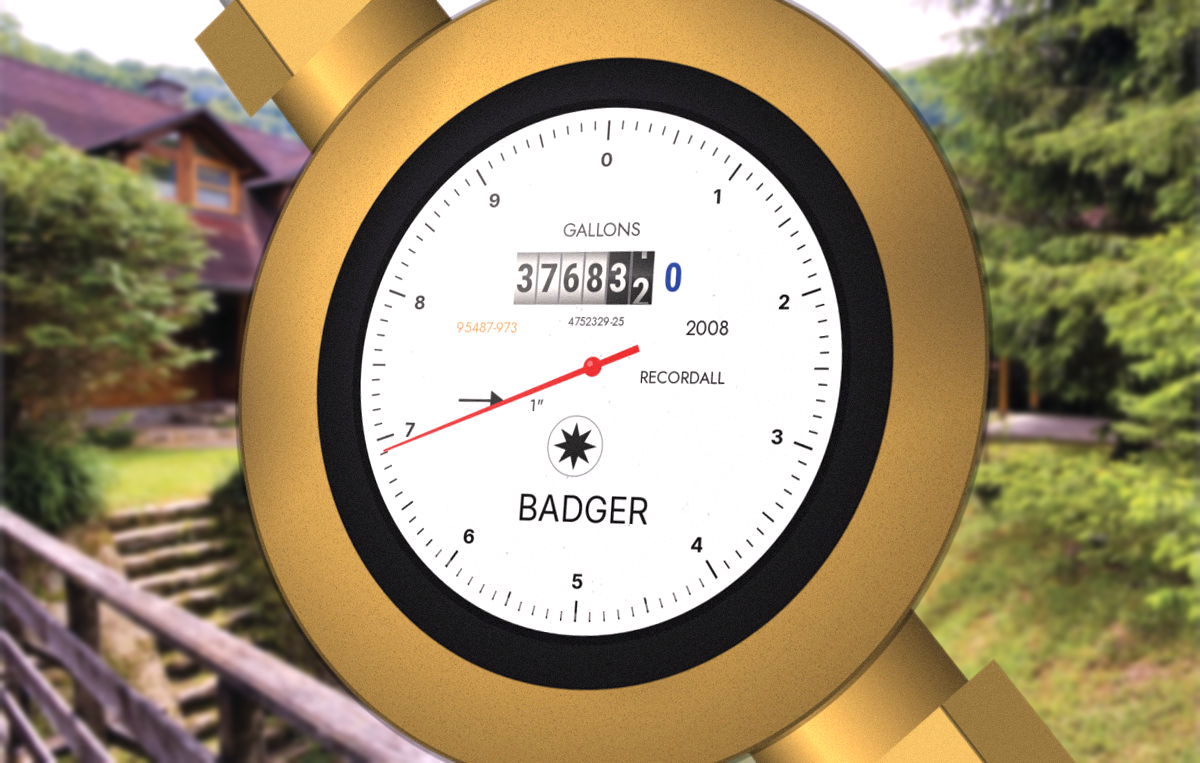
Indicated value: 3768316.9gal
